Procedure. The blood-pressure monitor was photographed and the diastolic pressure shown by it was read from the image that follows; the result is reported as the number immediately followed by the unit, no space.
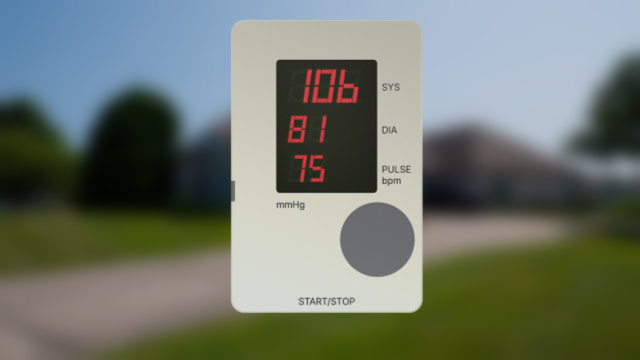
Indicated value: 81mmHg
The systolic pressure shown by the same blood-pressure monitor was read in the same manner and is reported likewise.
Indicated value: 106mmHg
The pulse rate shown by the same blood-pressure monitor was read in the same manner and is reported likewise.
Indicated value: 75bpm
